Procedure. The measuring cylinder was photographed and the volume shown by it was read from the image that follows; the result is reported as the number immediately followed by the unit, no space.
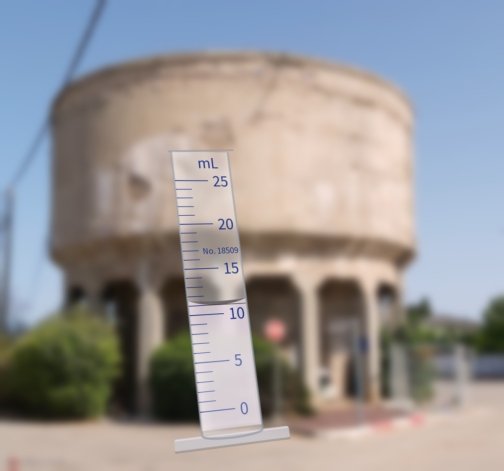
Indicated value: 11mL
